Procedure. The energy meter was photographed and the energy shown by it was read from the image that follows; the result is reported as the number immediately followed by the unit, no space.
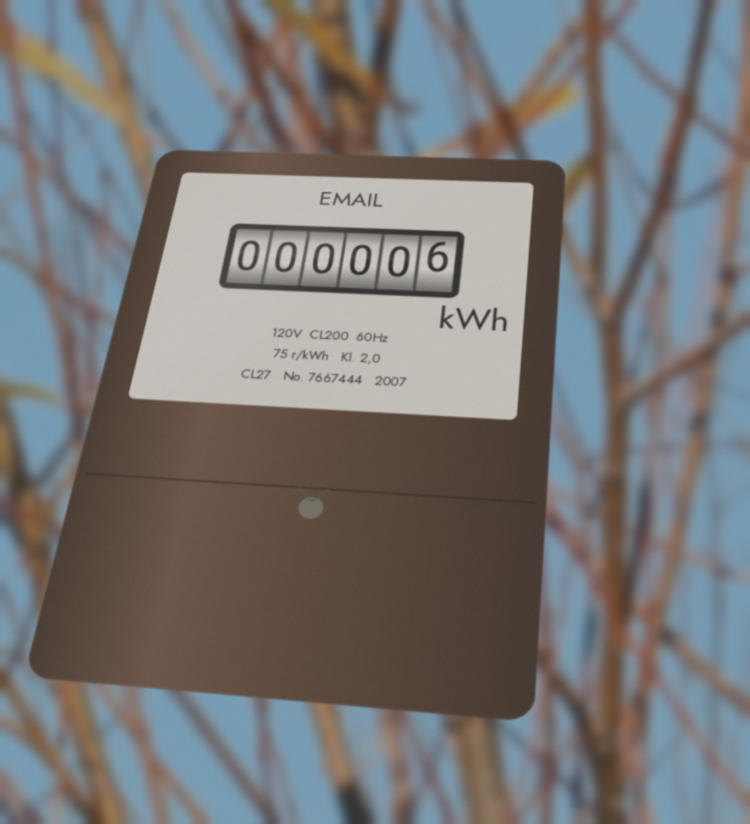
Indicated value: 6kWh
